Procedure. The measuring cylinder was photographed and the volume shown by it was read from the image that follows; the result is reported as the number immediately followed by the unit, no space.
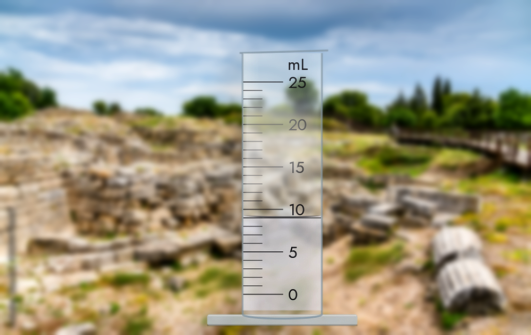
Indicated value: 9mL
